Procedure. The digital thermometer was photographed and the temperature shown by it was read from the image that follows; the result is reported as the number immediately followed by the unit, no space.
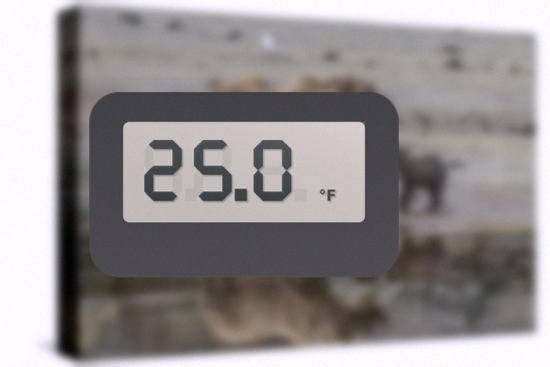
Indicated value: 25.0°F
